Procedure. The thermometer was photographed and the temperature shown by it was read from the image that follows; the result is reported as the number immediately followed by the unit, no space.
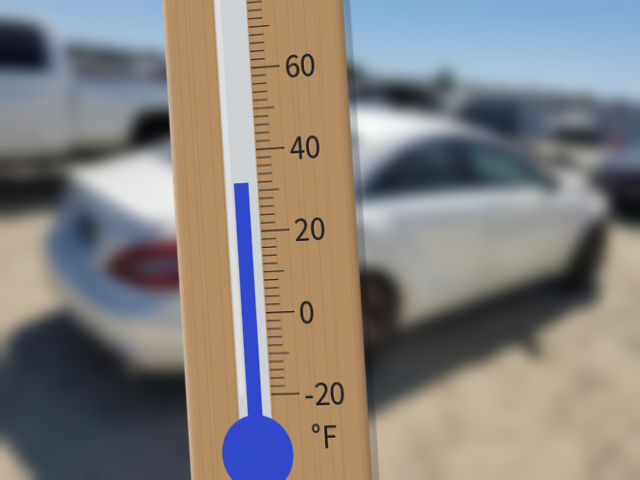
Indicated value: 32°F
